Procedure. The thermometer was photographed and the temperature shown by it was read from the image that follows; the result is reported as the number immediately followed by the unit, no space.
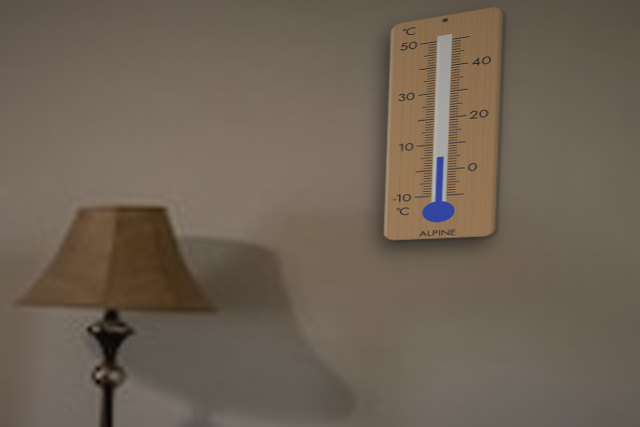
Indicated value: 5°C
